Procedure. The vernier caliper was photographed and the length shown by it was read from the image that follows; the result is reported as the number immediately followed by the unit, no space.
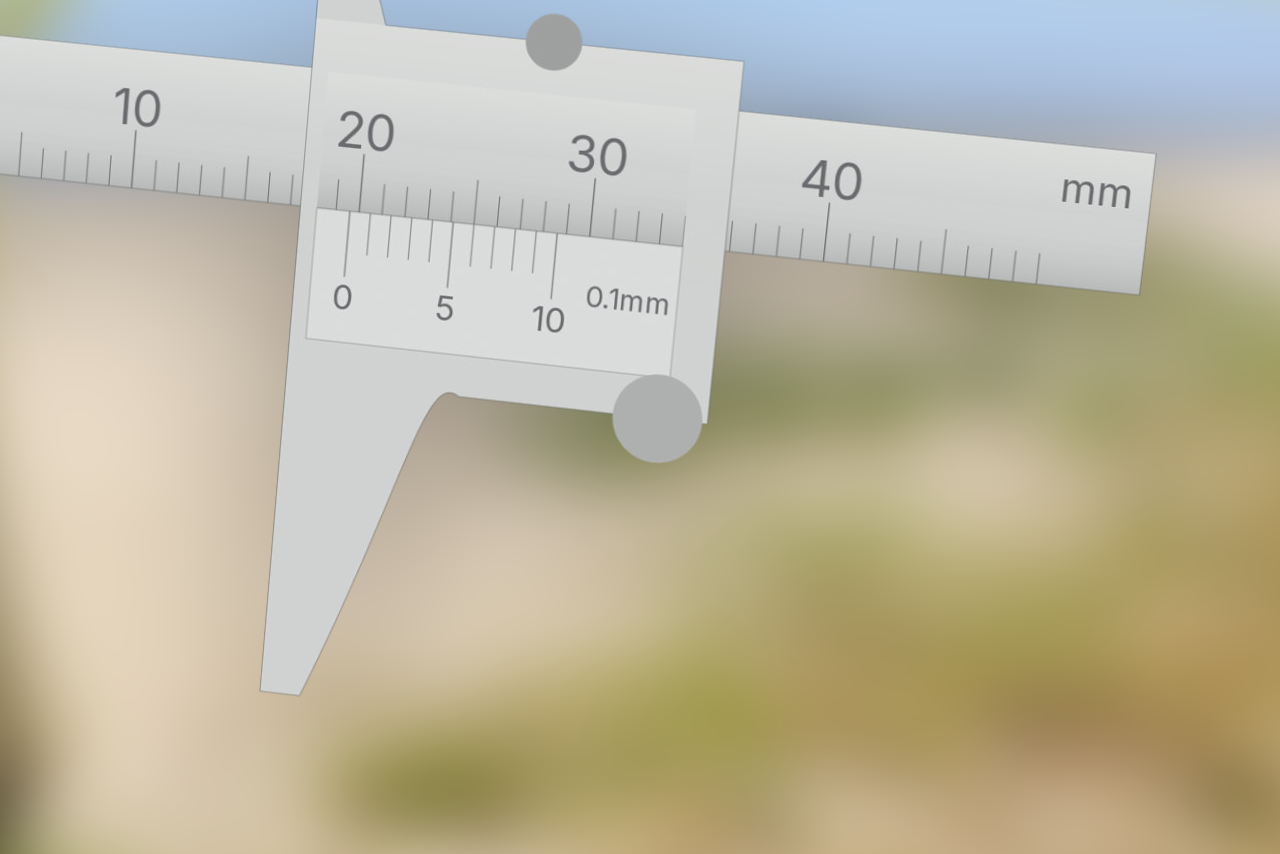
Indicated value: 19.6mm
